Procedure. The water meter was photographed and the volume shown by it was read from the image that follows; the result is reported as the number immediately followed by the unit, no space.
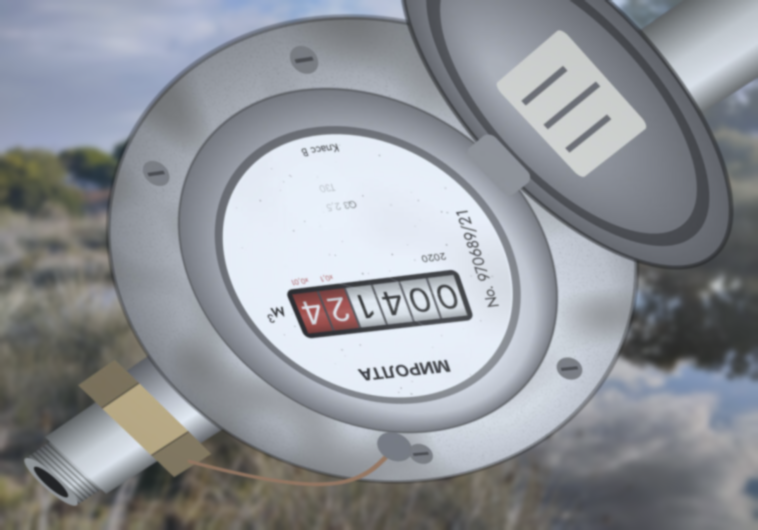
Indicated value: 41.24m³
